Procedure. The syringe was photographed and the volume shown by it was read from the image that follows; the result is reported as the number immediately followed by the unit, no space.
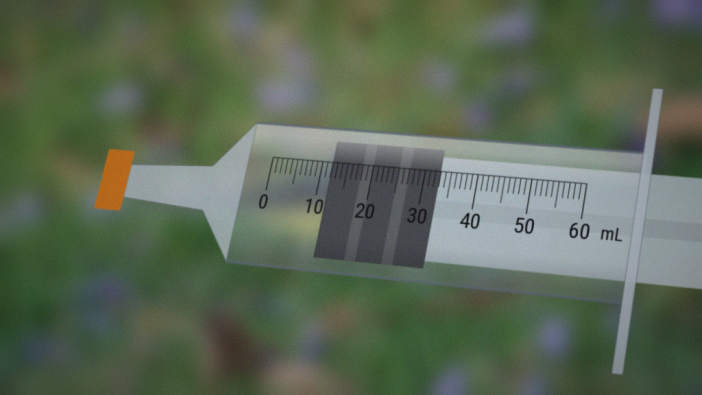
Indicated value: 12mL
